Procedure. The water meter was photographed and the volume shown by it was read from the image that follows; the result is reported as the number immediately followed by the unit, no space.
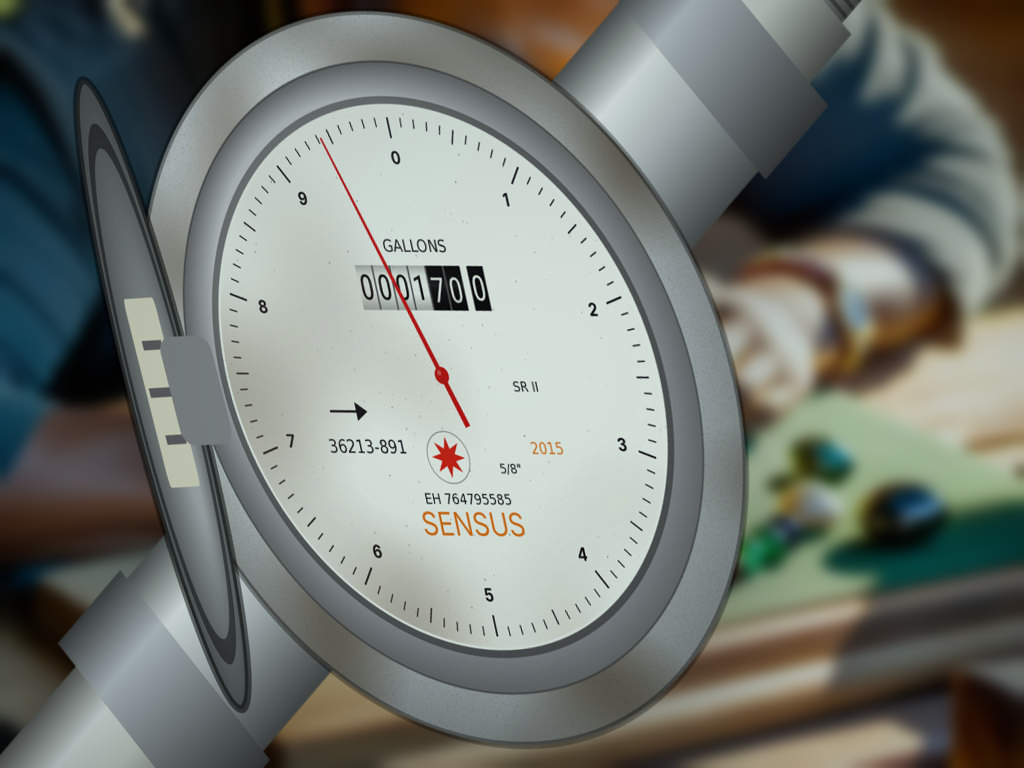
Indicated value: 1699.4gal
